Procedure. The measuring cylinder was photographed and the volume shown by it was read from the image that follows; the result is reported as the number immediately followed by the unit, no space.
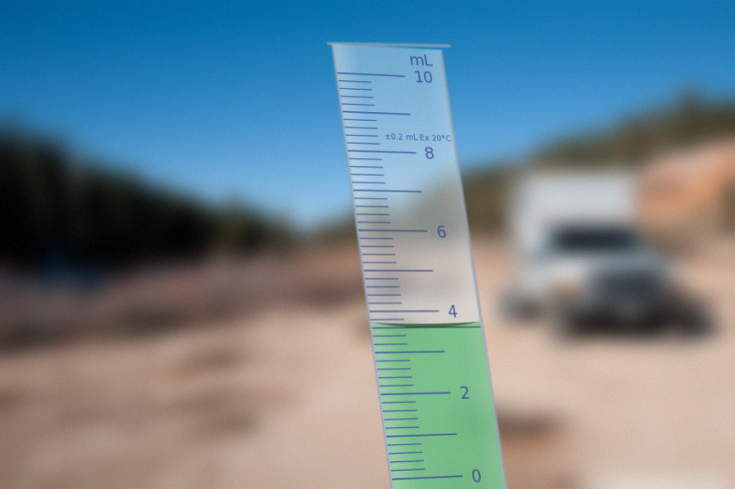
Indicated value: 3.6mL
